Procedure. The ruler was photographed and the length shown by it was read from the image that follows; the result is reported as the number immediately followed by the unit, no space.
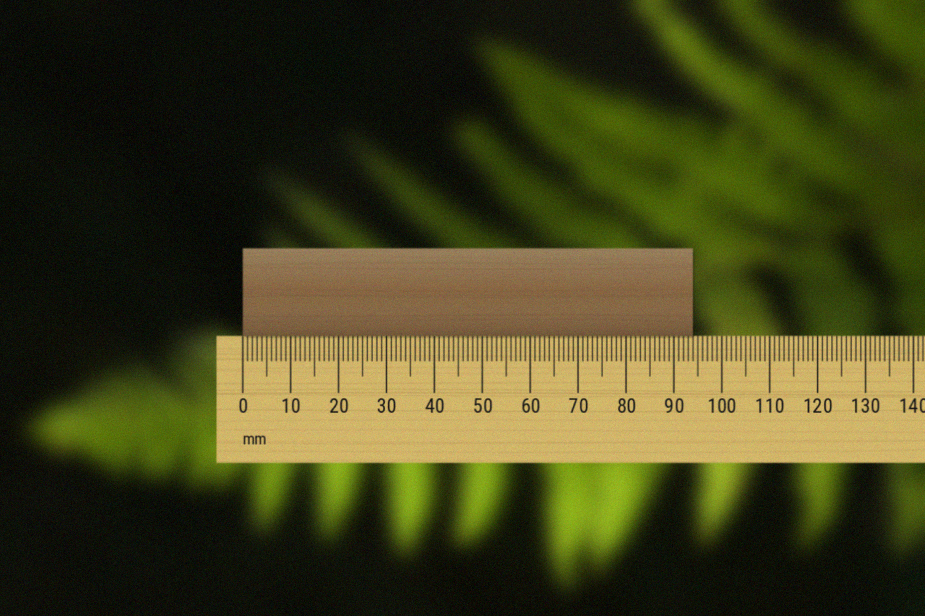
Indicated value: 94mm
